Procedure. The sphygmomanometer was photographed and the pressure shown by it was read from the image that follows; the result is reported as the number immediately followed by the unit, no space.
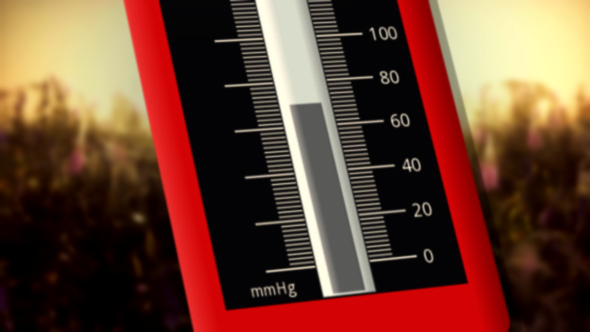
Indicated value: 70mmHg
